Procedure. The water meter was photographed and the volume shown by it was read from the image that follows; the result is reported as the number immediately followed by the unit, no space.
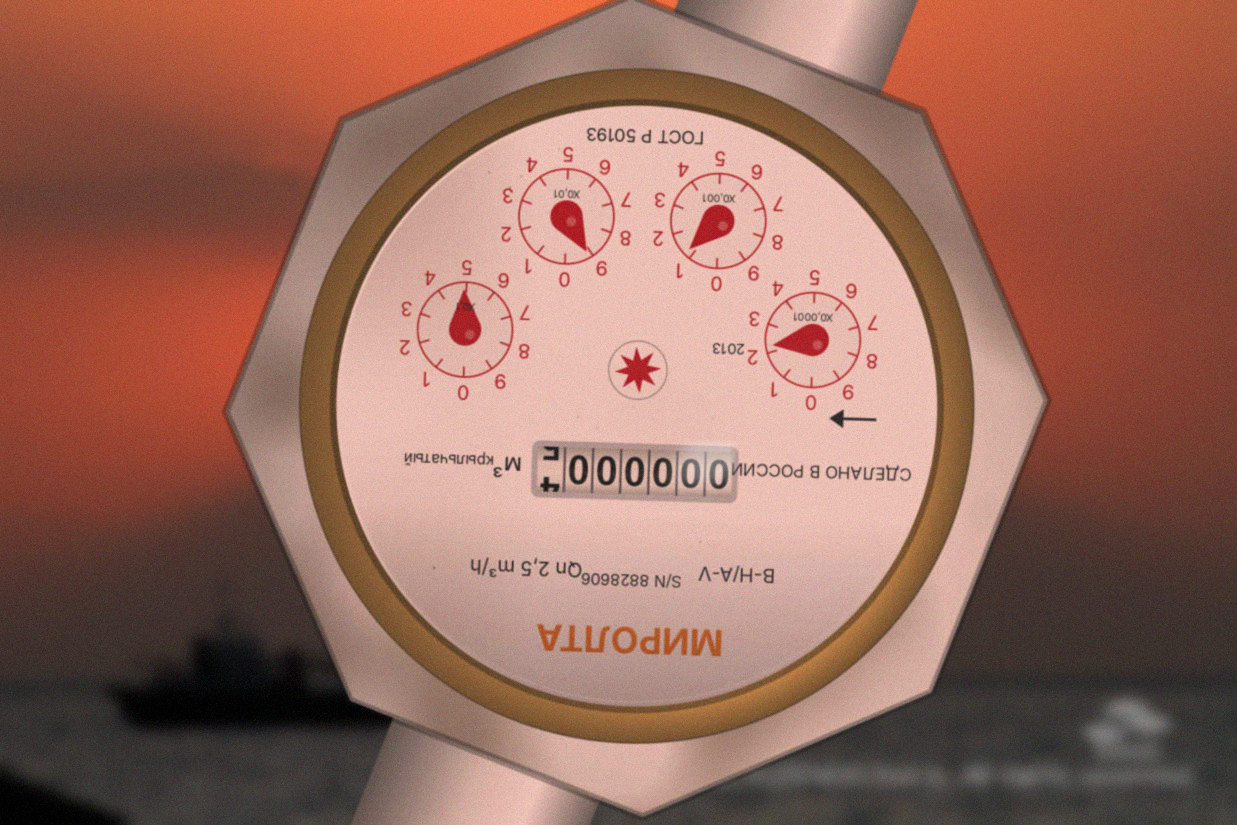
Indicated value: 4.4912m³
